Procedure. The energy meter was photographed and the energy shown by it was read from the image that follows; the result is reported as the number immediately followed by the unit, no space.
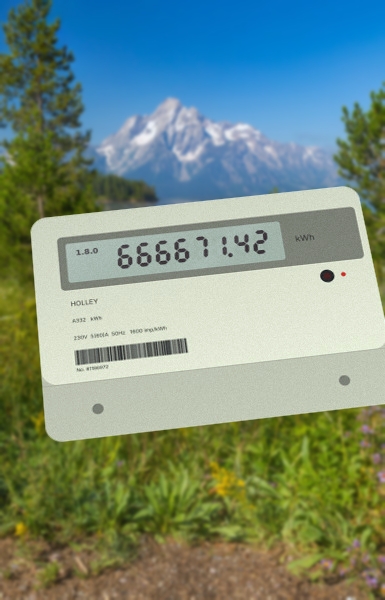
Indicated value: 666671.42kWh
